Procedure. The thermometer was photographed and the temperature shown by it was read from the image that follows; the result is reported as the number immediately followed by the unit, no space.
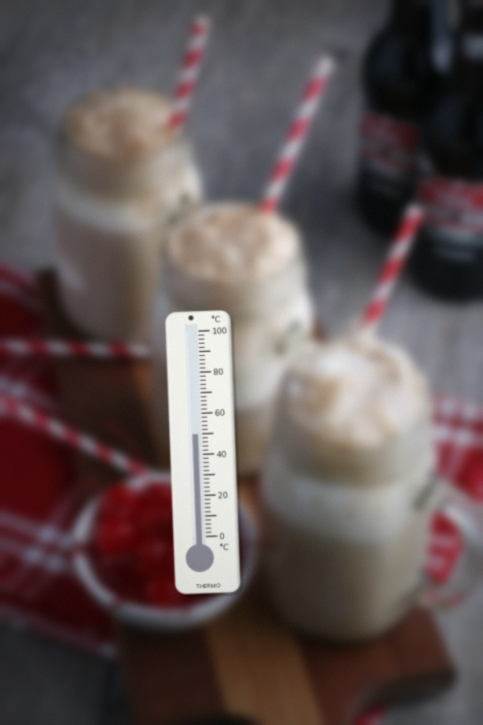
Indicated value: 50°C
